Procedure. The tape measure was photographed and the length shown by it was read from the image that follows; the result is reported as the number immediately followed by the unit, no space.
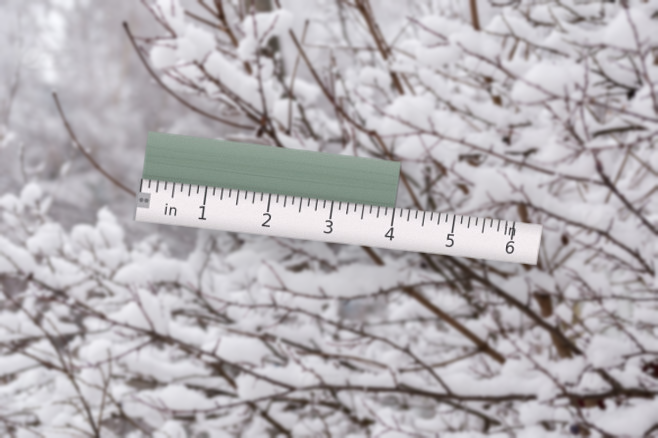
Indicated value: 4in
